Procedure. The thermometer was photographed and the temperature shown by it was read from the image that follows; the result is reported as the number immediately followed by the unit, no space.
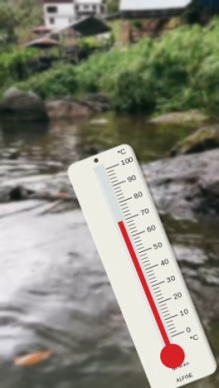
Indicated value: 70°C
